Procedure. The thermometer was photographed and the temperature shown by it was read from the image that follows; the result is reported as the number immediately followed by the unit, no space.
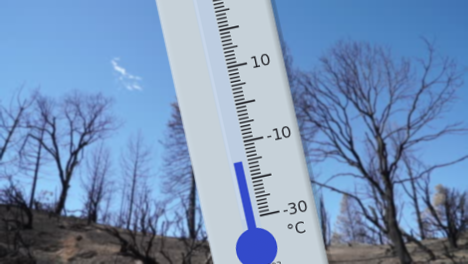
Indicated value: -15°C
